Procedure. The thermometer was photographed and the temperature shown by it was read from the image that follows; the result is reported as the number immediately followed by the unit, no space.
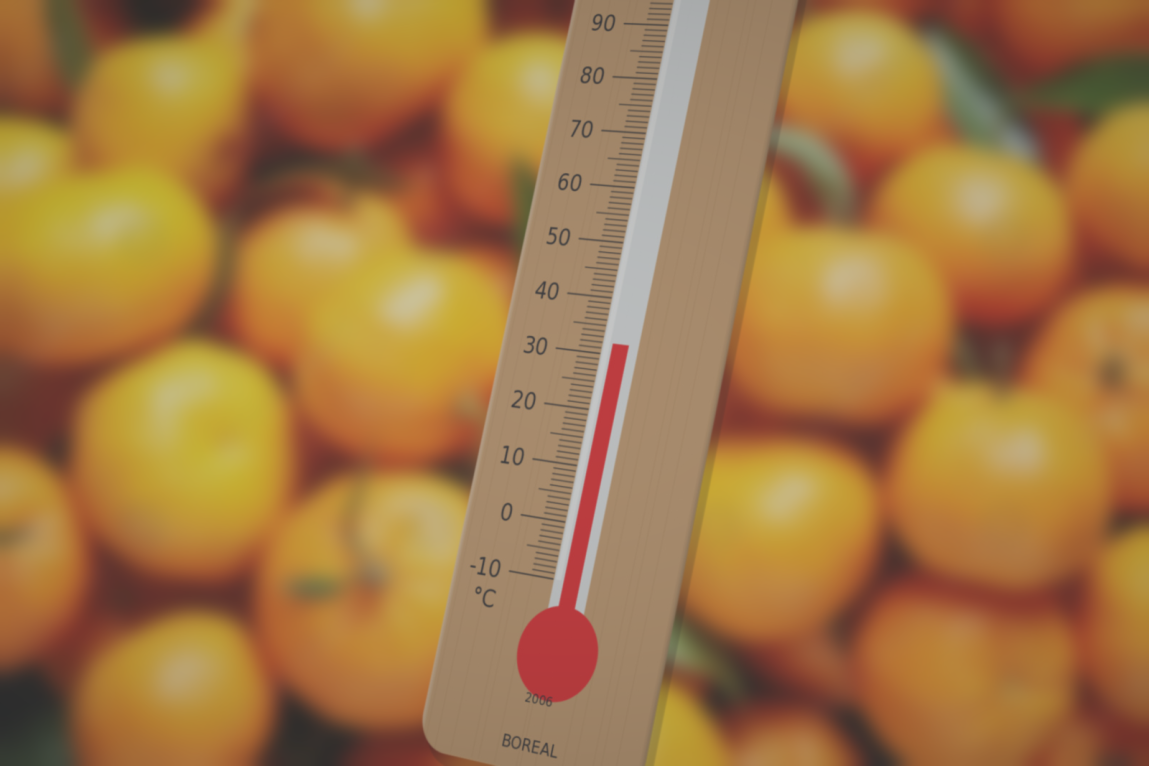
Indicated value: 32°C
